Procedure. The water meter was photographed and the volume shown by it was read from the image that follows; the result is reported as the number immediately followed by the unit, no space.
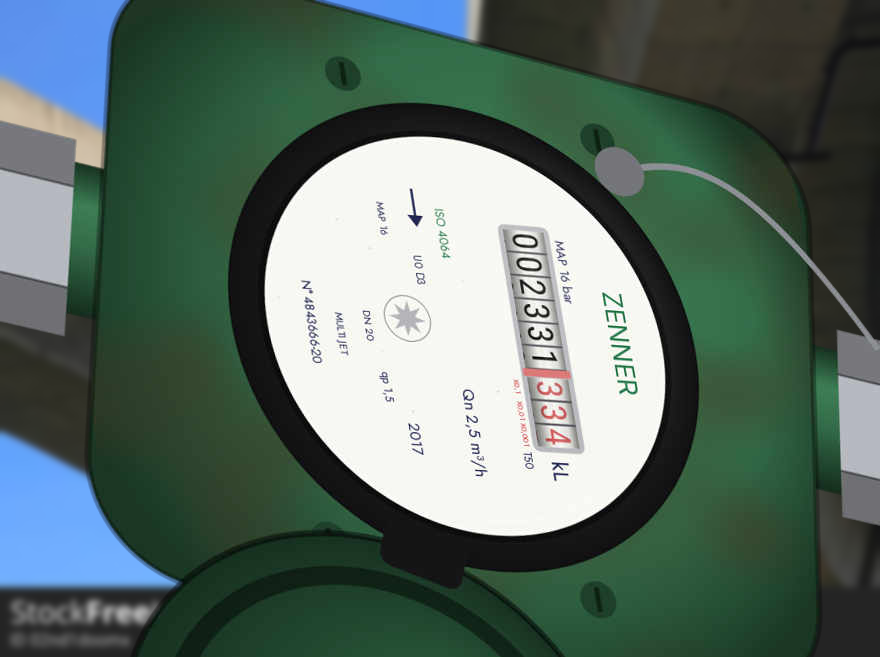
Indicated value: 2331.334kL
